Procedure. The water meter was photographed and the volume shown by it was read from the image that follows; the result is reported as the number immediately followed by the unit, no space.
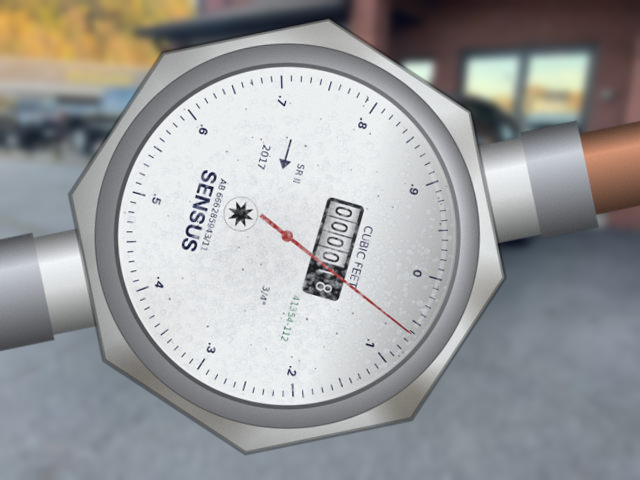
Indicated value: 18.06ft³
